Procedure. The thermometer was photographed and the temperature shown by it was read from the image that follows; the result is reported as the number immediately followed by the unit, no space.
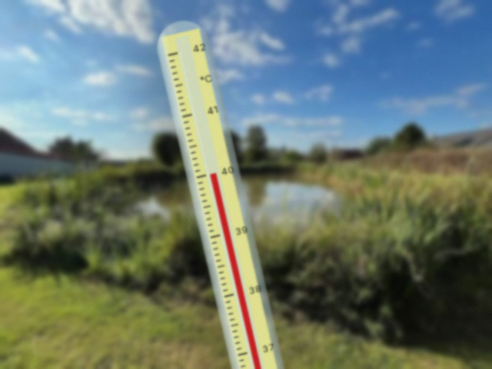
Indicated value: 40°C
